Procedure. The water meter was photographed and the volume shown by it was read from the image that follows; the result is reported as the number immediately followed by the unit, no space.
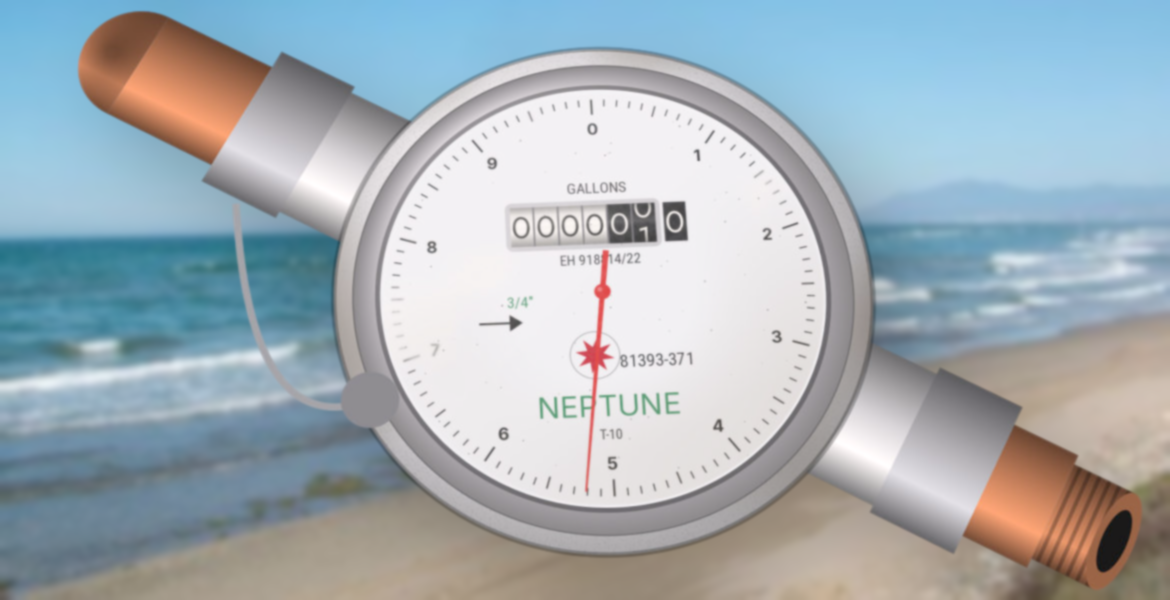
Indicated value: 5.2gal
